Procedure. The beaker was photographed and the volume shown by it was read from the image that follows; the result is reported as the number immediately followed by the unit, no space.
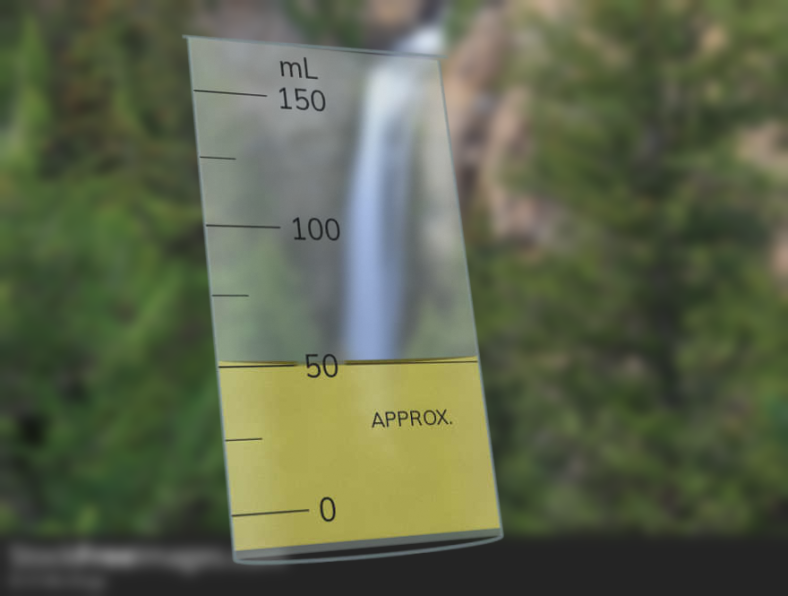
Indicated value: 50mL
